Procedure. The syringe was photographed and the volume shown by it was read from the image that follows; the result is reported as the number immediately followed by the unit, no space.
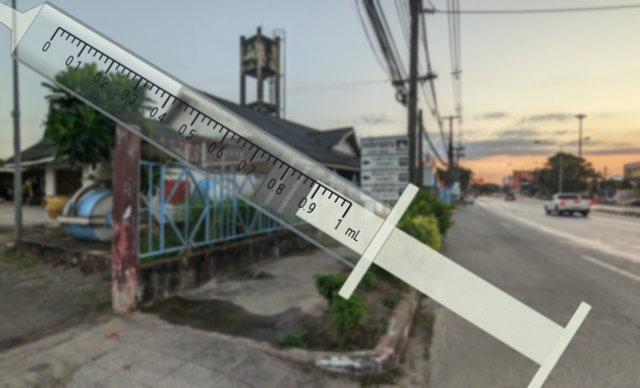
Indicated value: 0.76mL
